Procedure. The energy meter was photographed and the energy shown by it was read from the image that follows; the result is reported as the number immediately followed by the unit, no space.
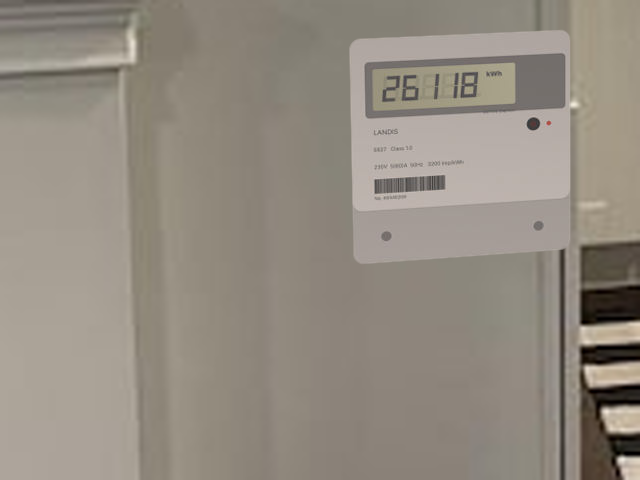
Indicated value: 26118kWh
